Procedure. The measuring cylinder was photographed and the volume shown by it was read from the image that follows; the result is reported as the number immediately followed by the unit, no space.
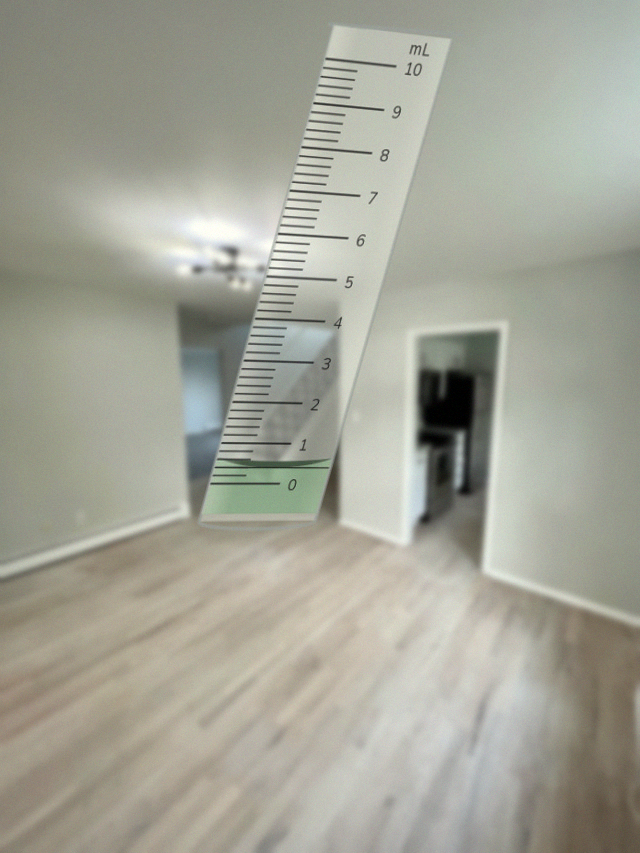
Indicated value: 0.4mL
